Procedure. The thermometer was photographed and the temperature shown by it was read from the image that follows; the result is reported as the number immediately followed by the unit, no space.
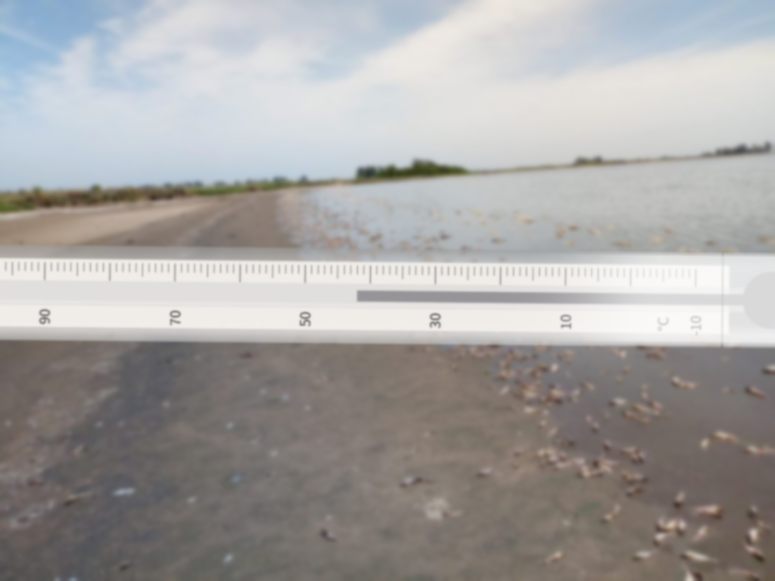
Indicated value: 42°C
